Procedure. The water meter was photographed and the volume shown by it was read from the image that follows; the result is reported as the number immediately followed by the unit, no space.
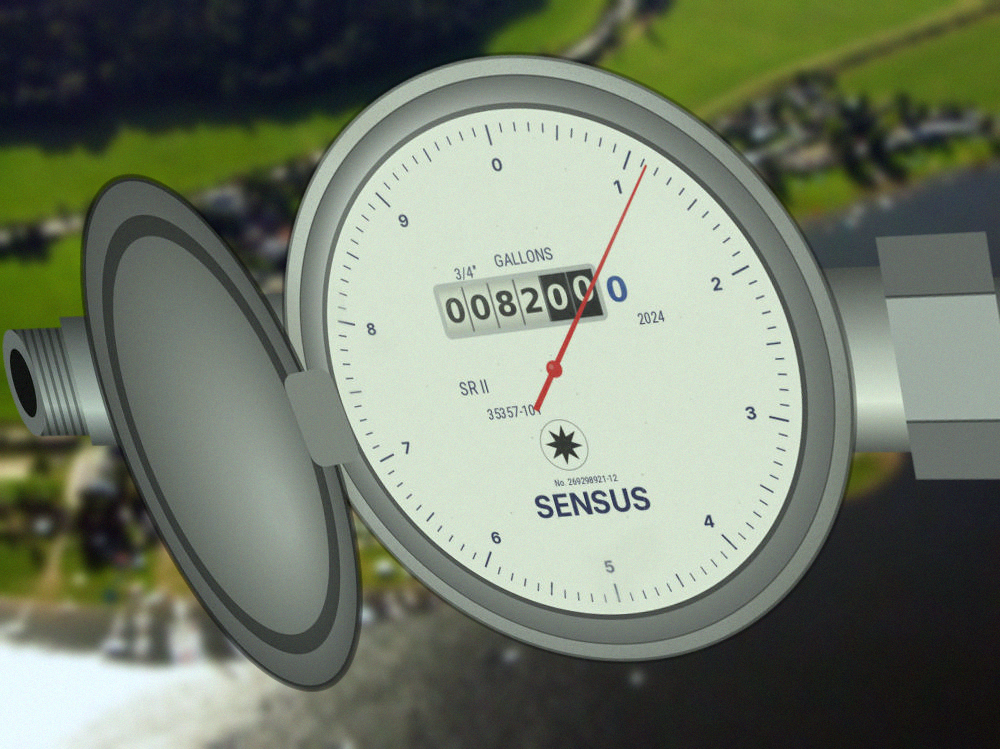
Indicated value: 82001.1gal
